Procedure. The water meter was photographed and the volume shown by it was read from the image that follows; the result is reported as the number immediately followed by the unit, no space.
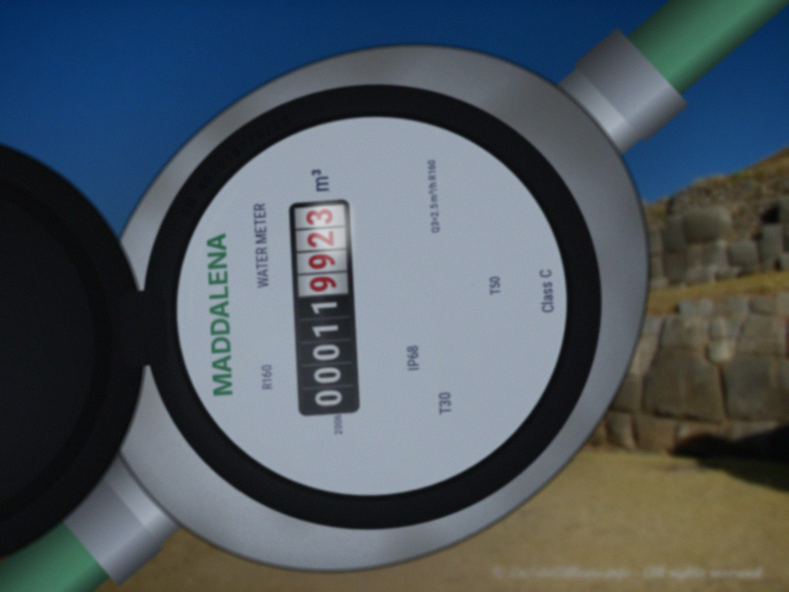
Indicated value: 11.9923m³
